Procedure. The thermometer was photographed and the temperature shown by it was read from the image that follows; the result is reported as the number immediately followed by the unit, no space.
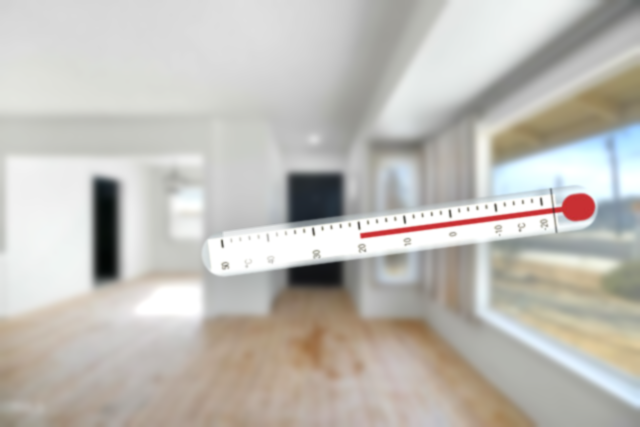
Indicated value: 20°C
